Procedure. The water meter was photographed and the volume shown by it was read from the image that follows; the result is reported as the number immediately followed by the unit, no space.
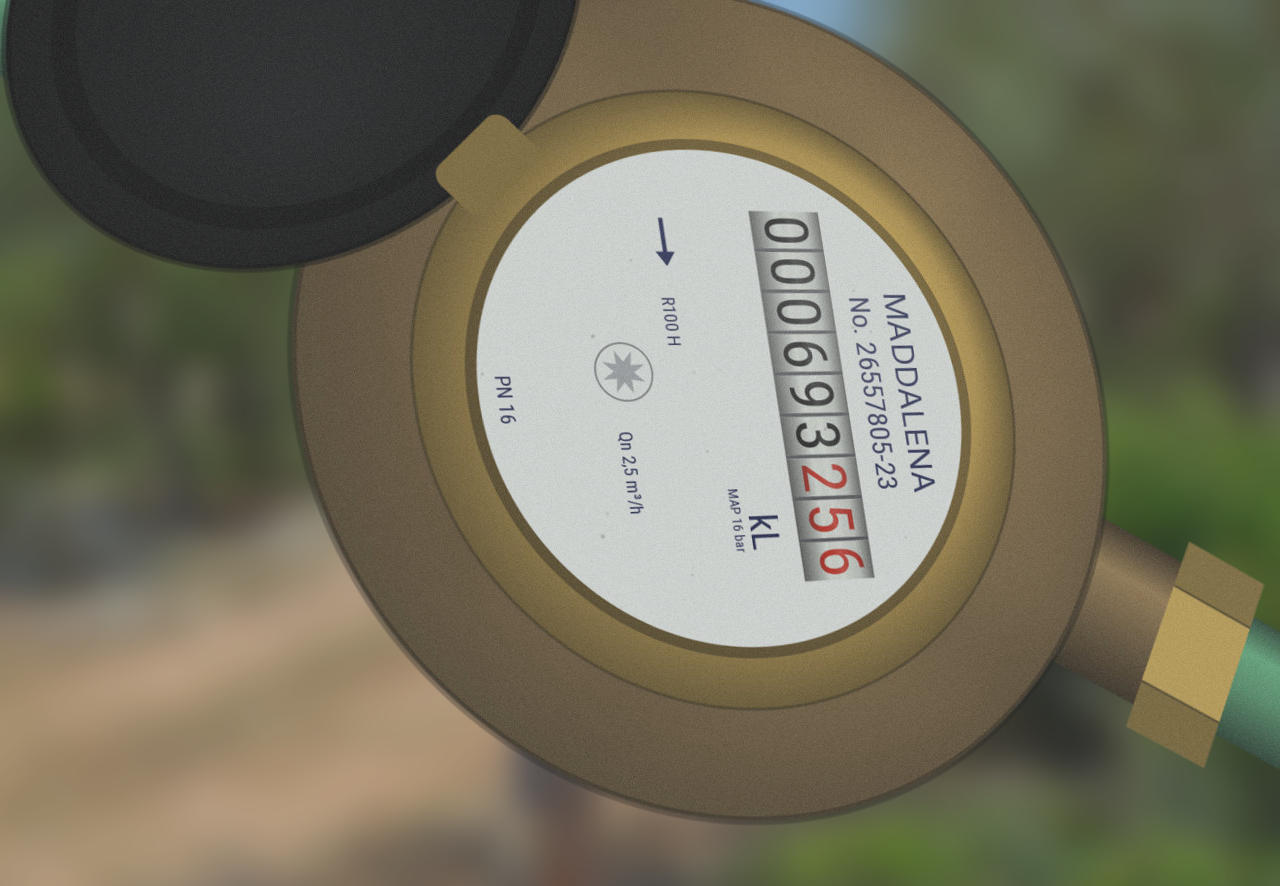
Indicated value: 693.256kL
